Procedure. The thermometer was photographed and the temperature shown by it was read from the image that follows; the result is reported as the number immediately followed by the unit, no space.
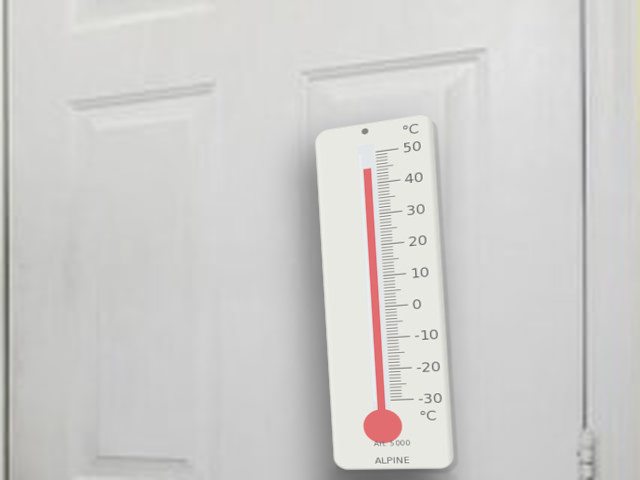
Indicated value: 45°C
